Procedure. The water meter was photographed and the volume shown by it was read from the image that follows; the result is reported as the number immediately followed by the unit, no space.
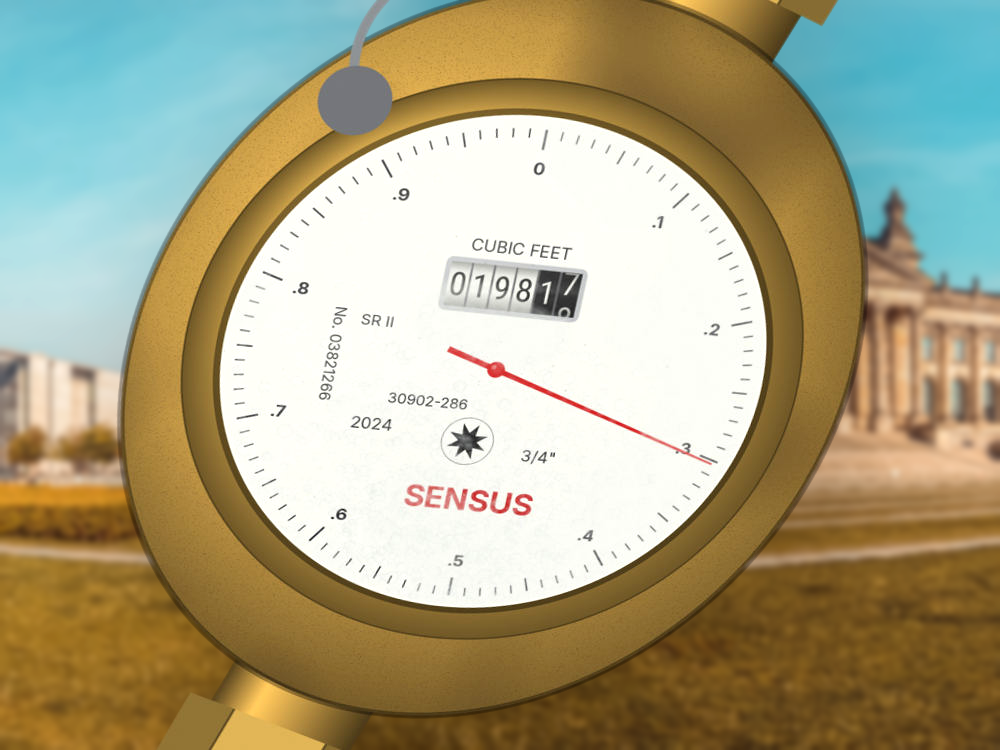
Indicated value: 19817.30ft³
